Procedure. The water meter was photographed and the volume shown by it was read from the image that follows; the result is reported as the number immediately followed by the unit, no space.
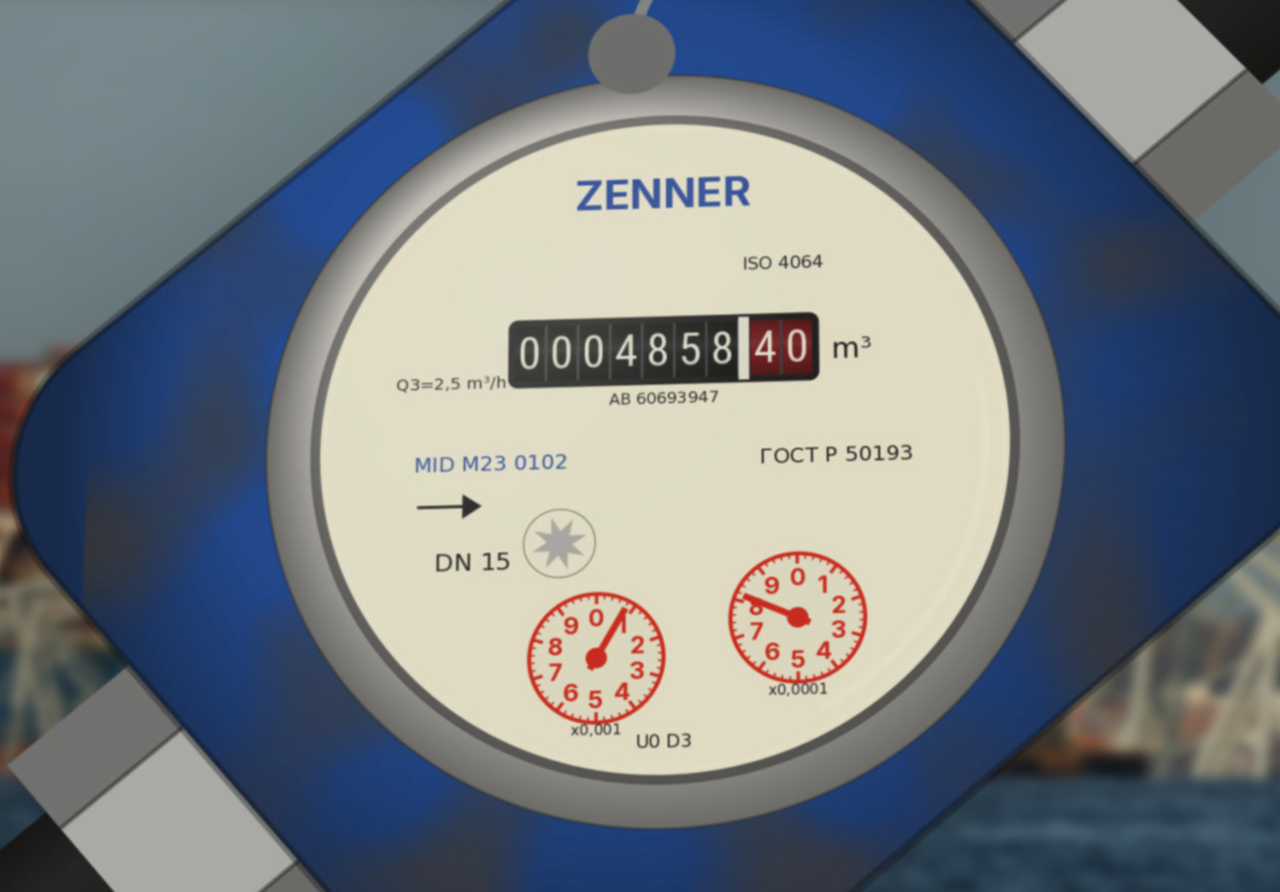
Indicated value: 4858.4008m³
